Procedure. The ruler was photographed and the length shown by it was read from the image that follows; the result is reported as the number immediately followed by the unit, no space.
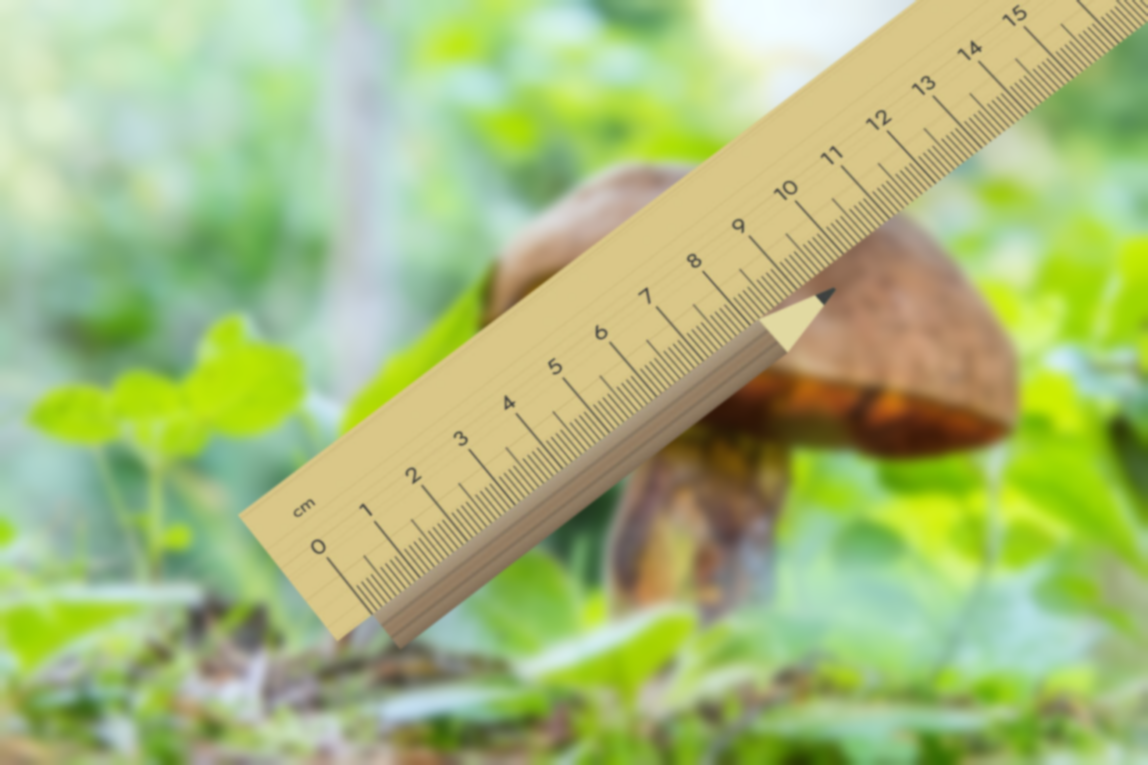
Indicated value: 9.5cm
